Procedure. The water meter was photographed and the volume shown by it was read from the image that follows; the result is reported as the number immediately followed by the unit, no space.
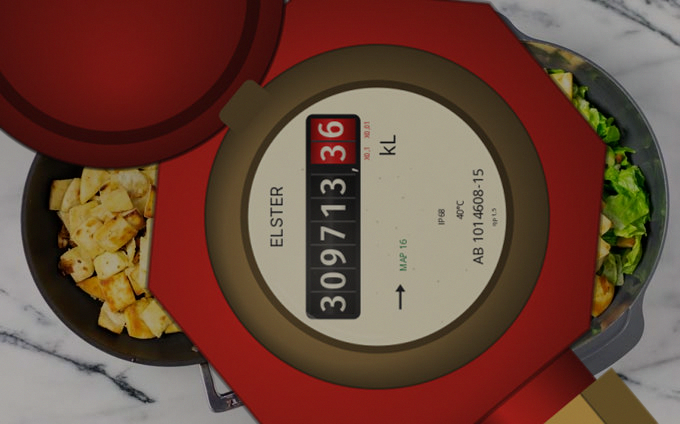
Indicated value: 309713.36kL
